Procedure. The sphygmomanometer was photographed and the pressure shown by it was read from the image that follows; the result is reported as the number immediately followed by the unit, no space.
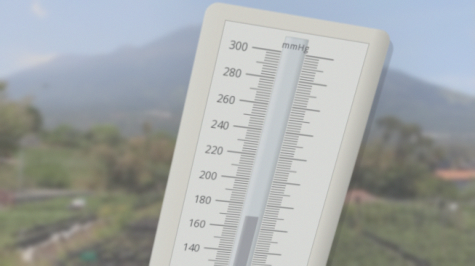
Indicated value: 170mmHg
